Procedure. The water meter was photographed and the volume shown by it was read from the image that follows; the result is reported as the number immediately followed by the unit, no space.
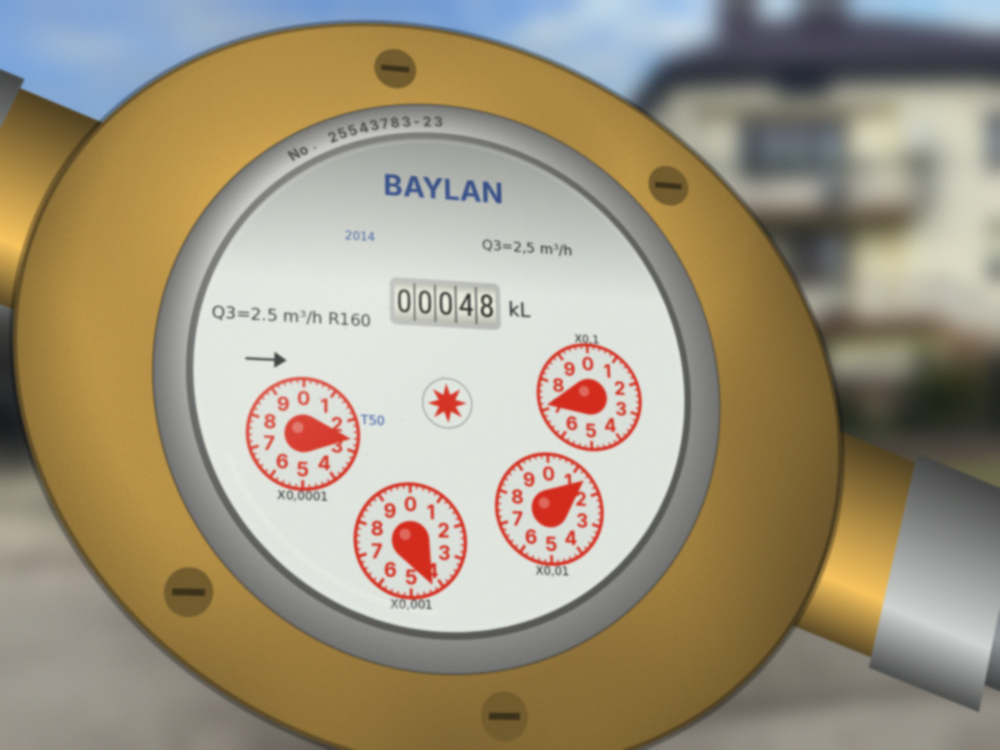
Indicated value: 48.7142kL
